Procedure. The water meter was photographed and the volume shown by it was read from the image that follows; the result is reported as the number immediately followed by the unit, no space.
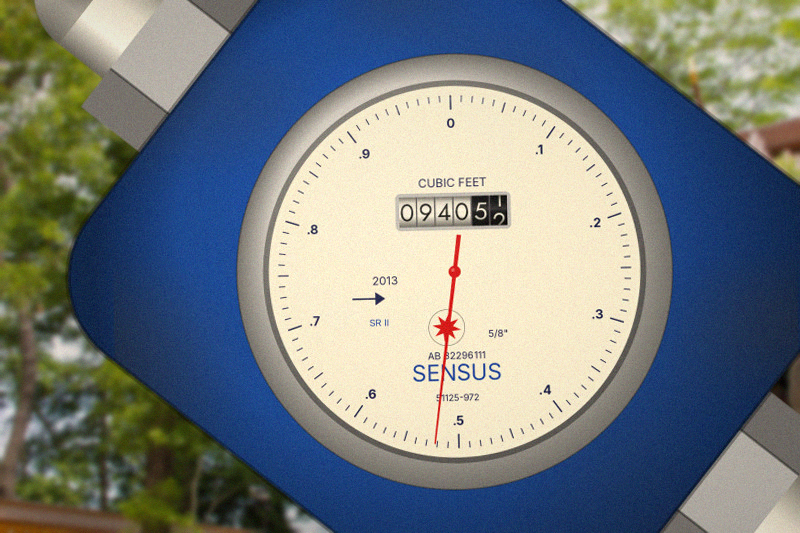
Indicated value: 94051.52ft³
